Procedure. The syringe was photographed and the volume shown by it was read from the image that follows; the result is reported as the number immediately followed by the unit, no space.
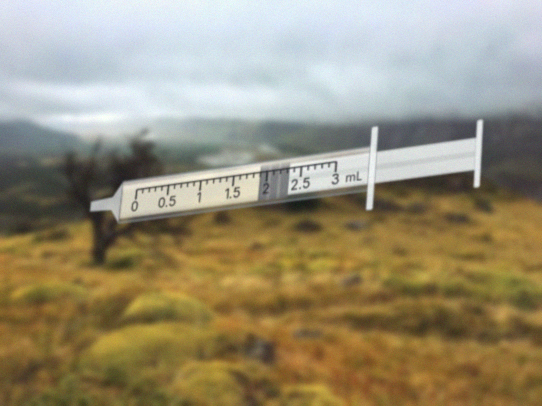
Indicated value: 1.9mL
